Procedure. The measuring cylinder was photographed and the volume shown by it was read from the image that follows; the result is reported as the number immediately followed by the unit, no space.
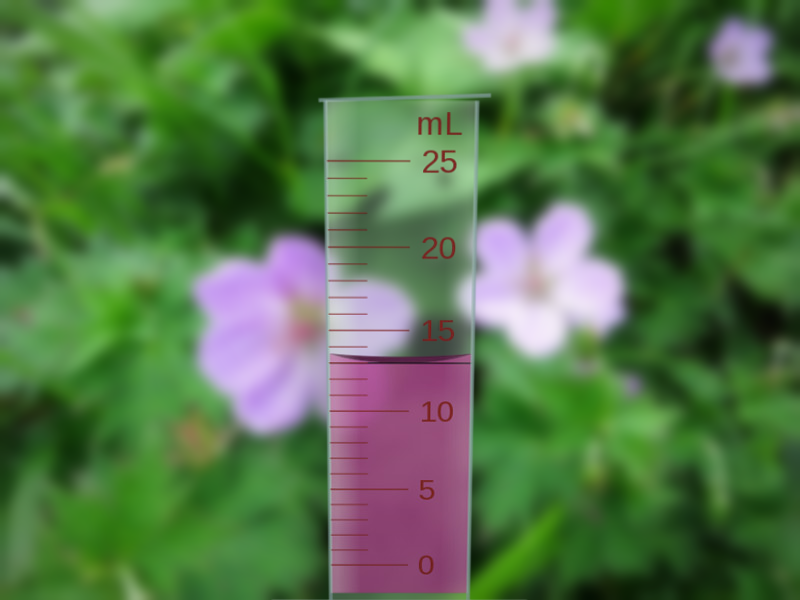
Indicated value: 13mL
